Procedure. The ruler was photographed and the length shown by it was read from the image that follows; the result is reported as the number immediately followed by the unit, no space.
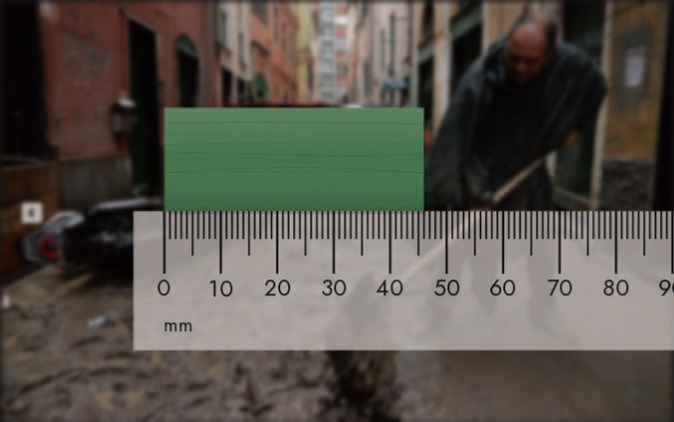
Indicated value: 46mm
